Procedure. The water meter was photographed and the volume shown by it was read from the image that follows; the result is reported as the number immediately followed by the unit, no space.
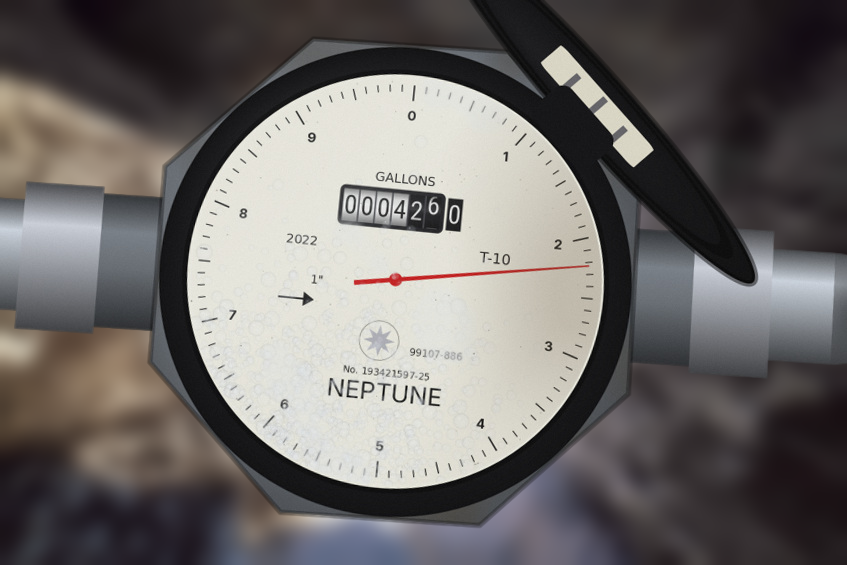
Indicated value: 4262.2gal
